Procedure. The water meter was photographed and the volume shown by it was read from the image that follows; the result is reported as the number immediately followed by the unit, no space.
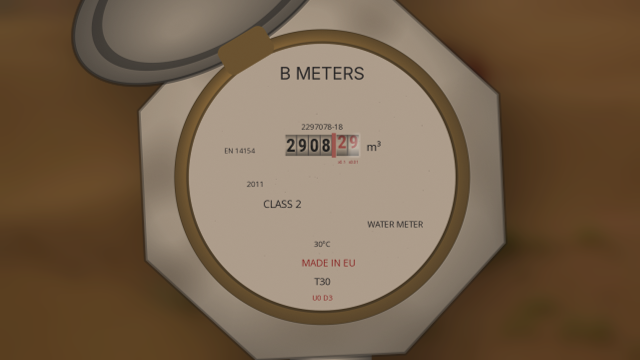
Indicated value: 2908.29m³
